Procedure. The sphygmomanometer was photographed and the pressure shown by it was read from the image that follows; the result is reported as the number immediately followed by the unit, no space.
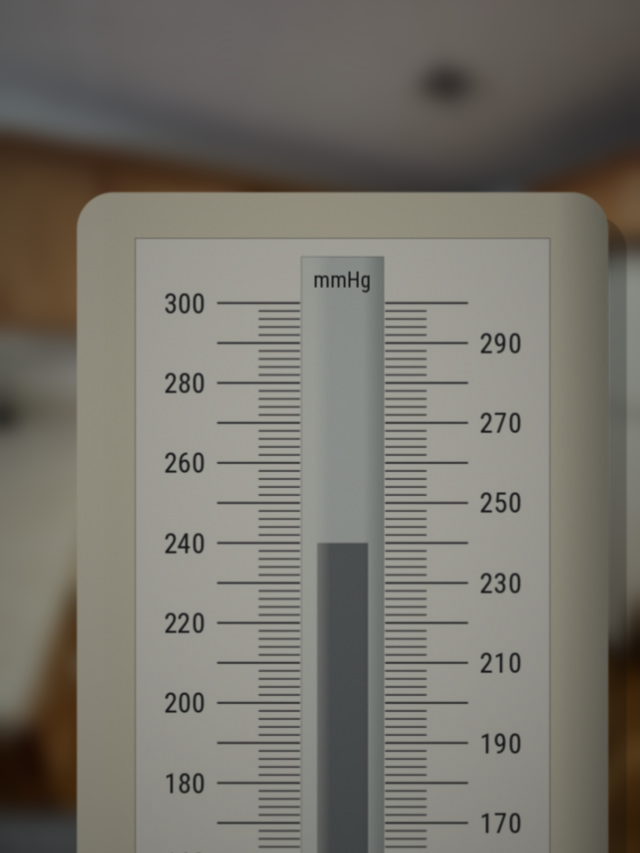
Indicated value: 240mmHg
